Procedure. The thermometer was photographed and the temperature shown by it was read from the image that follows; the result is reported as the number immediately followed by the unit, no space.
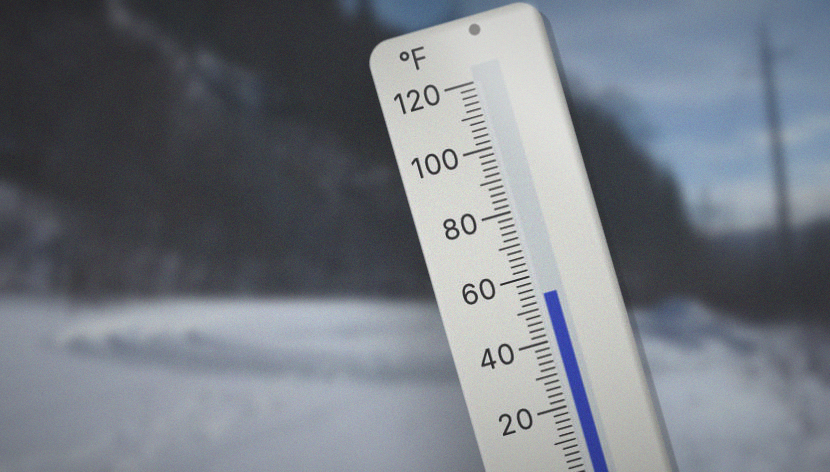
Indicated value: 54°F
